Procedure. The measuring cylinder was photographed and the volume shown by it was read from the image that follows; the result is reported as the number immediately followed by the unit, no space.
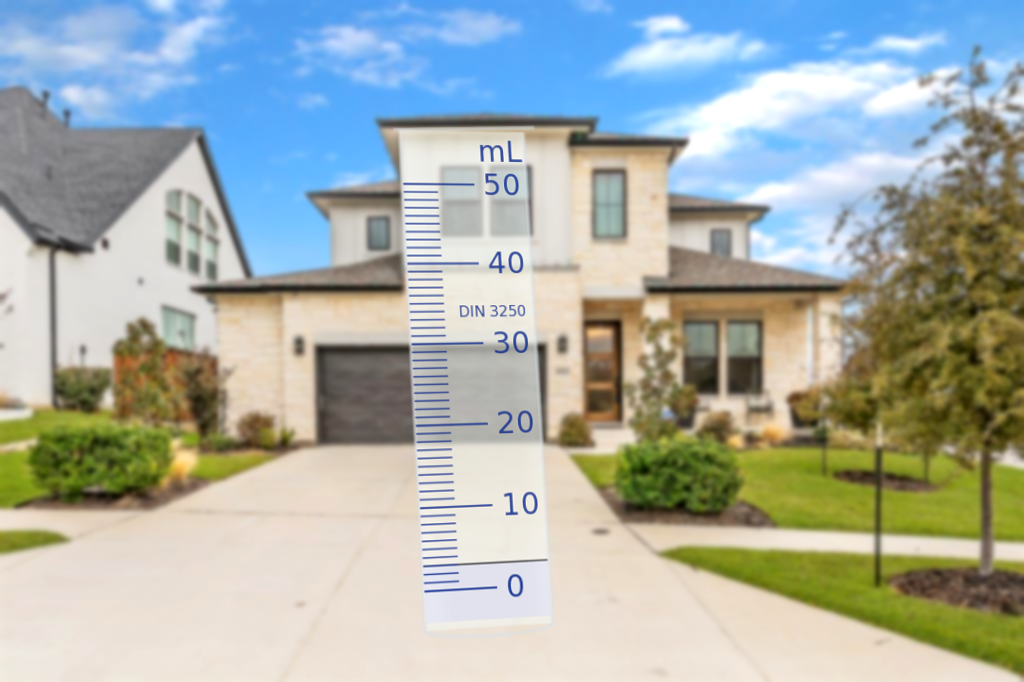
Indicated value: 3mL
